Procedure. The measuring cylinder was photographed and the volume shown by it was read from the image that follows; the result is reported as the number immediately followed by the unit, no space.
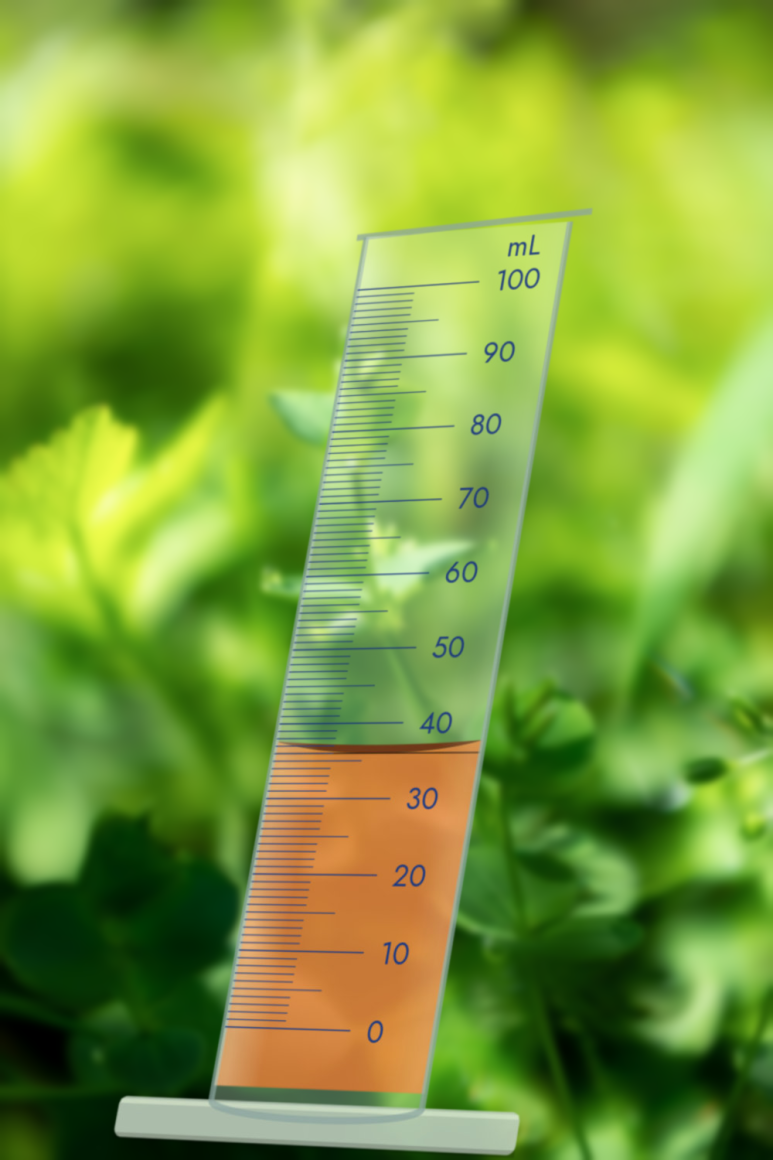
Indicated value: 36mL
